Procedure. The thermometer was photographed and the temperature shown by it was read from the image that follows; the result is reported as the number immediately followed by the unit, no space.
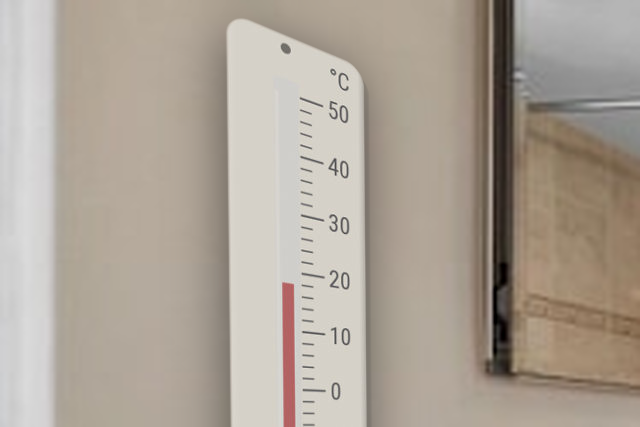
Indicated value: 18°C
